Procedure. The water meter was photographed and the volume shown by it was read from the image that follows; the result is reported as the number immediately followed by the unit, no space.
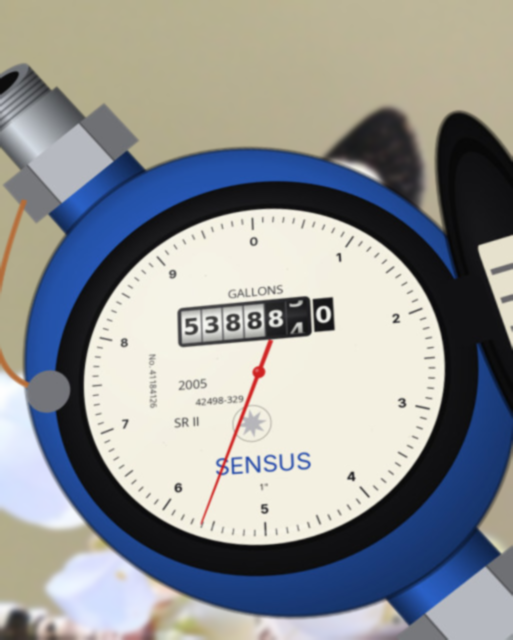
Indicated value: 5388835.6gal
